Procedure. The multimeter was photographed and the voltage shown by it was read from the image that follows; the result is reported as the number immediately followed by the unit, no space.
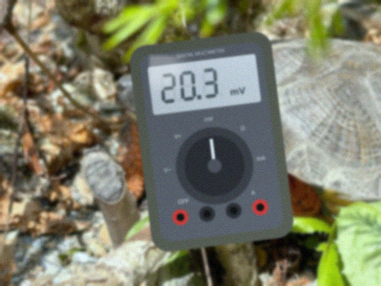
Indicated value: 20.3mV
